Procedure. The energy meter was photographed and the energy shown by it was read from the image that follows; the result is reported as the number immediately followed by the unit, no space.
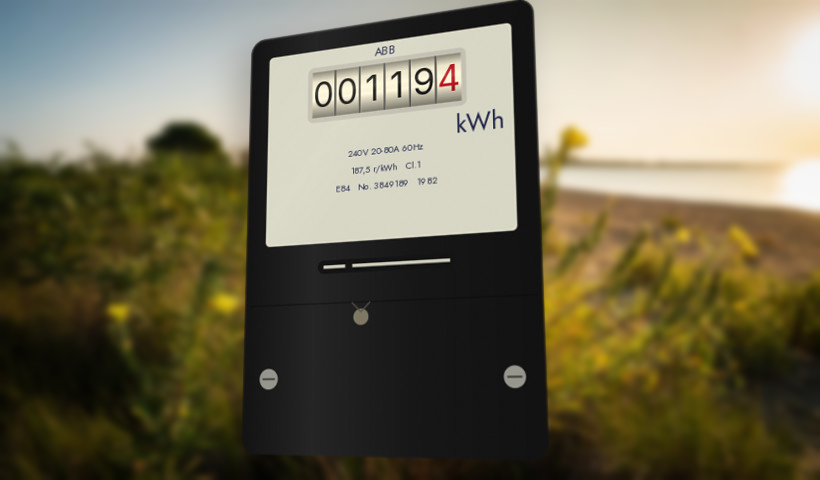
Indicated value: 119.4kWh
